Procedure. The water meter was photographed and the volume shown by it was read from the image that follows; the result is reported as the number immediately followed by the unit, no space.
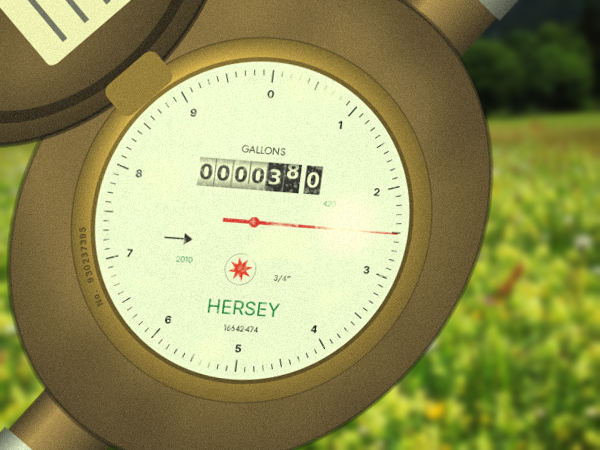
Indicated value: 382.5gal
